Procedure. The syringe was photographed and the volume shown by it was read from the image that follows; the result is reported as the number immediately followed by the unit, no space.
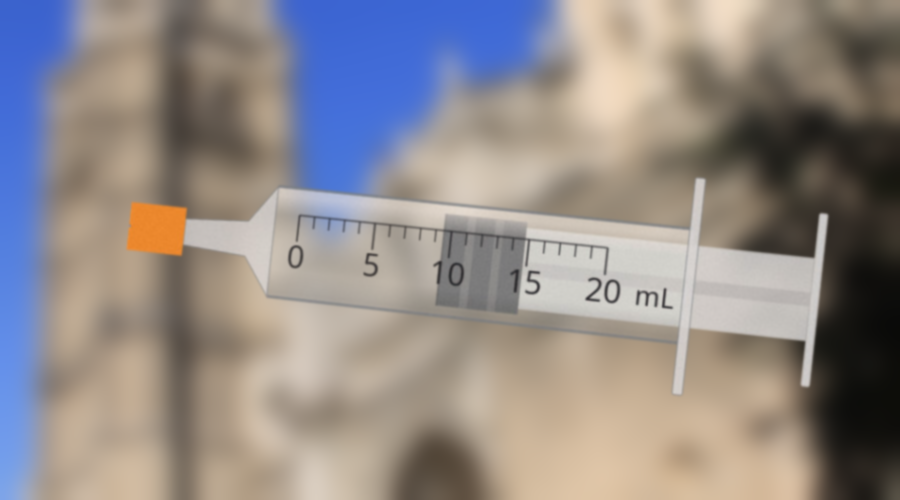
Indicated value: 9.5mL
